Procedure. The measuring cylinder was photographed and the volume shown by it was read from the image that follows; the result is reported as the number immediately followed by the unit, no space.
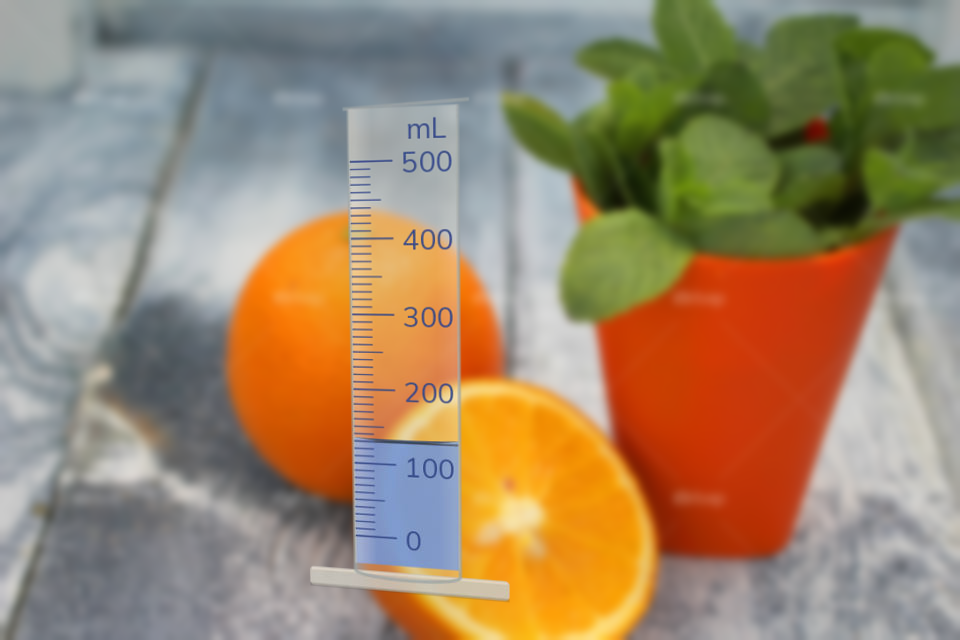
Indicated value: 130mL
